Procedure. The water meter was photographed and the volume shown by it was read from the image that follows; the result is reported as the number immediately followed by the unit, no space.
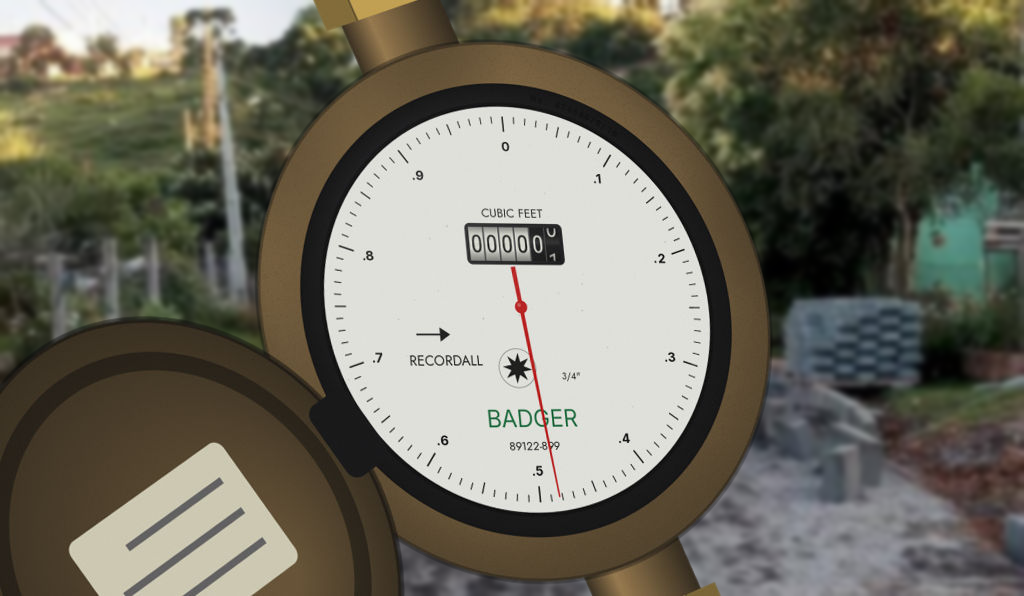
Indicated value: 0.48ft³
